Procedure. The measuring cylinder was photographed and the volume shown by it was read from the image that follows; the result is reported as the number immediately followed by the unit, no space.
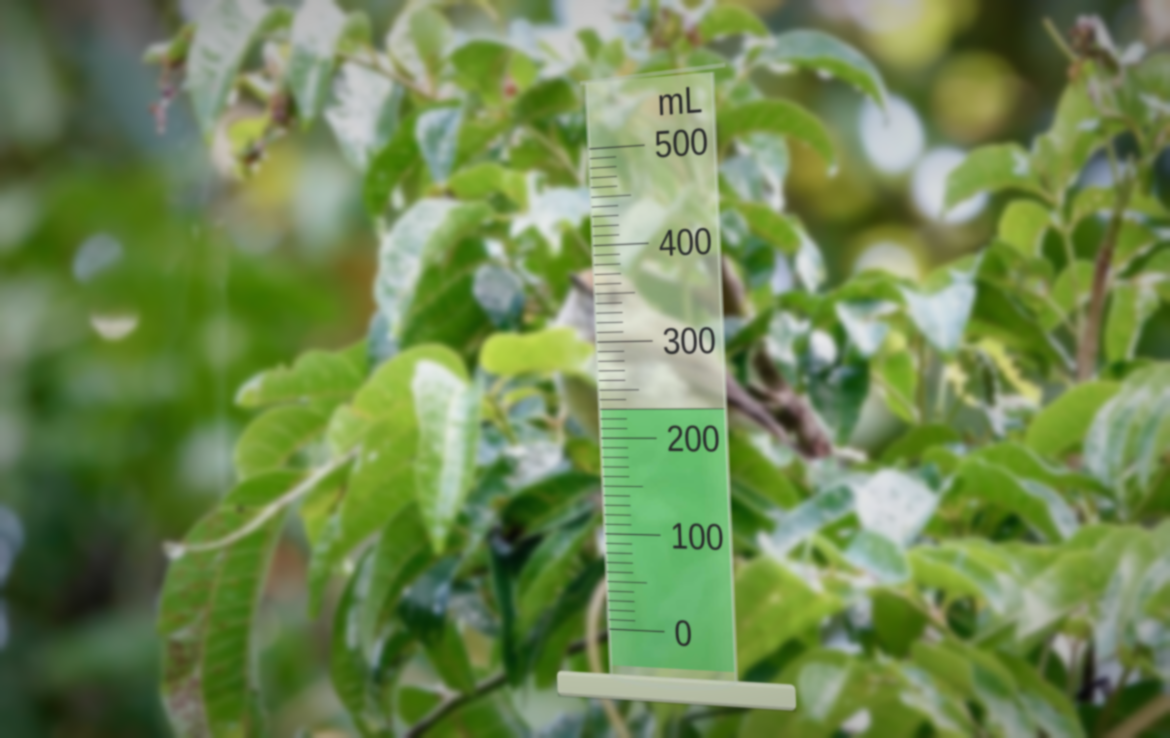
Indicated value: 230mL
